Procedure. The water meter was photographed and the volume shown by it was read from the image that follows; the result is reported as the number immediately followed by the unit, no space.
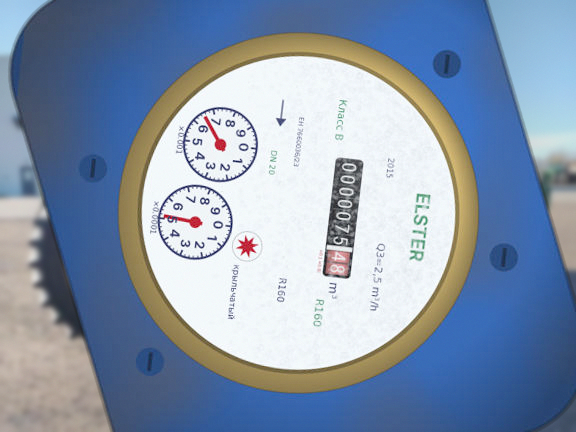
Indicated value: 75.4865m³
